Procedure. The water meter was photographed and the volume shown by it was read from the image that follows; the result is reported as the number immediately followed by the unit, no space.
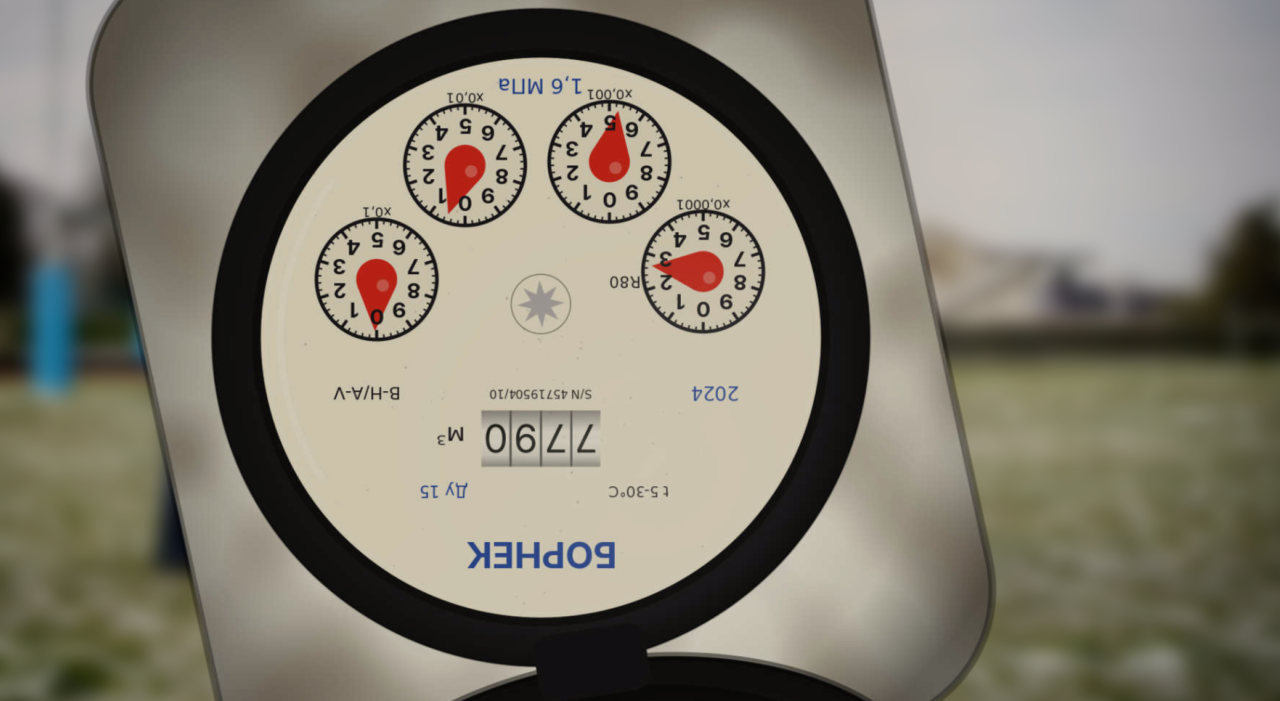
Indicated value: 7790.0052m³
